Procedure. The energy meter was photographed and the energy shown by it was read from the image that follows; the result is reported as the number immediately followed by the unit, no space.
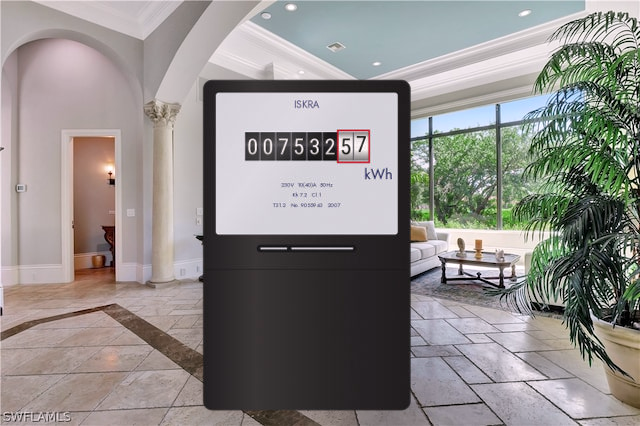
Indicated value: 7532.57kWh
